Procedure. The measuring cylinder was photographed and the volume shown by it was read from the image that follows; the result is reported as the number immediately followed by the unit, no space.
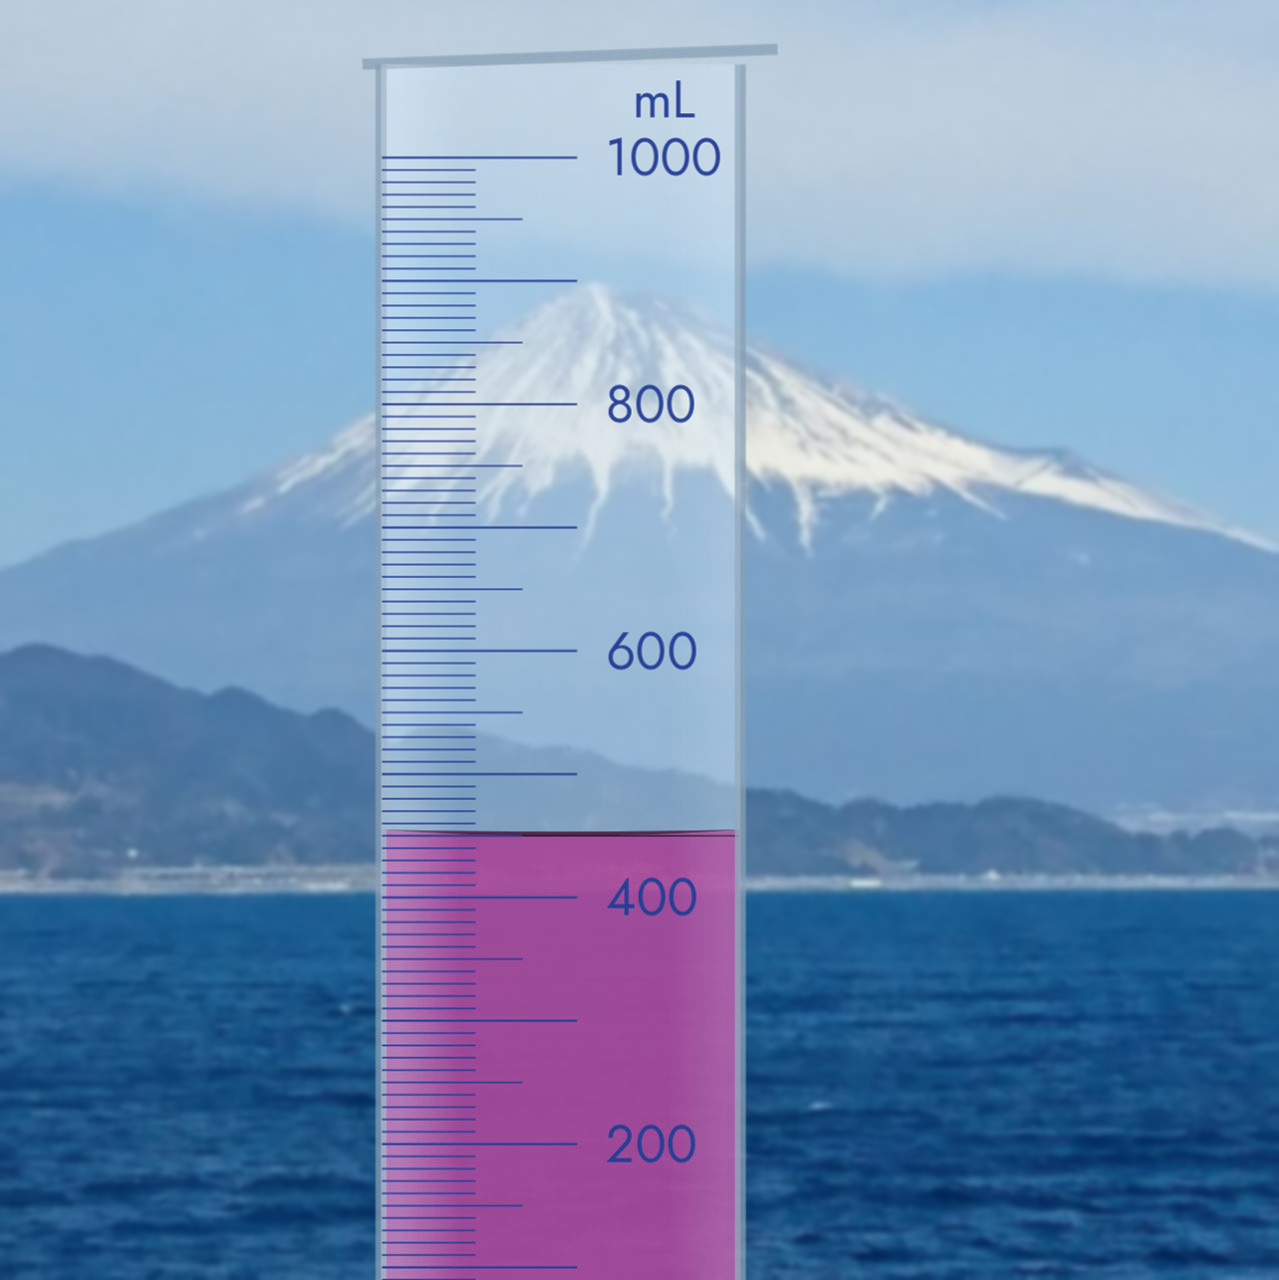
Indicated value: 450mL
